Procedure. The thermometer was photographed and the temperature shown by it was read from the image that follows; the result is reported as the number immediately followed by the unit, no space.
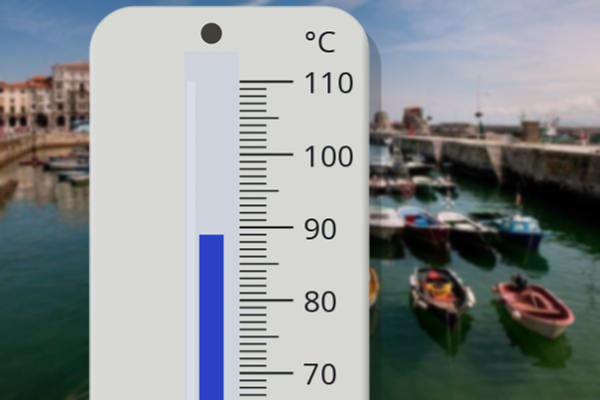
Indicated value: 89°C
